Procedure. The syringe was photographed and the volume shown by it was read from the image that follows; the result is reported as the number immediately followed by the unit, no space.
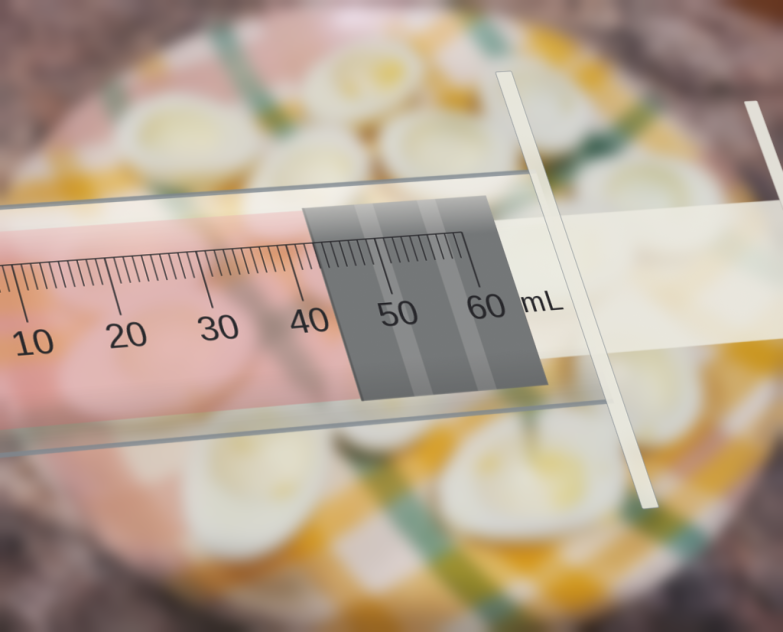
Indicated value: 43mL
